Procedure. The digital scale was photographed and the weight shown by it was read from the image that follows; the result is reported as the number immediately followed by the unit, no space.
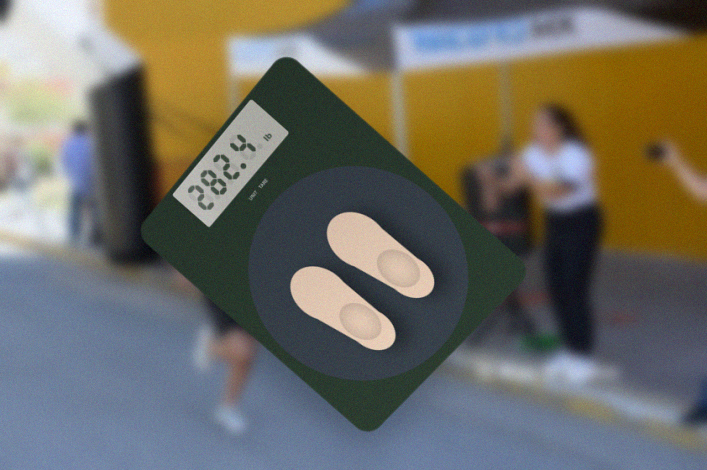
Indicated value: 282.4lb
